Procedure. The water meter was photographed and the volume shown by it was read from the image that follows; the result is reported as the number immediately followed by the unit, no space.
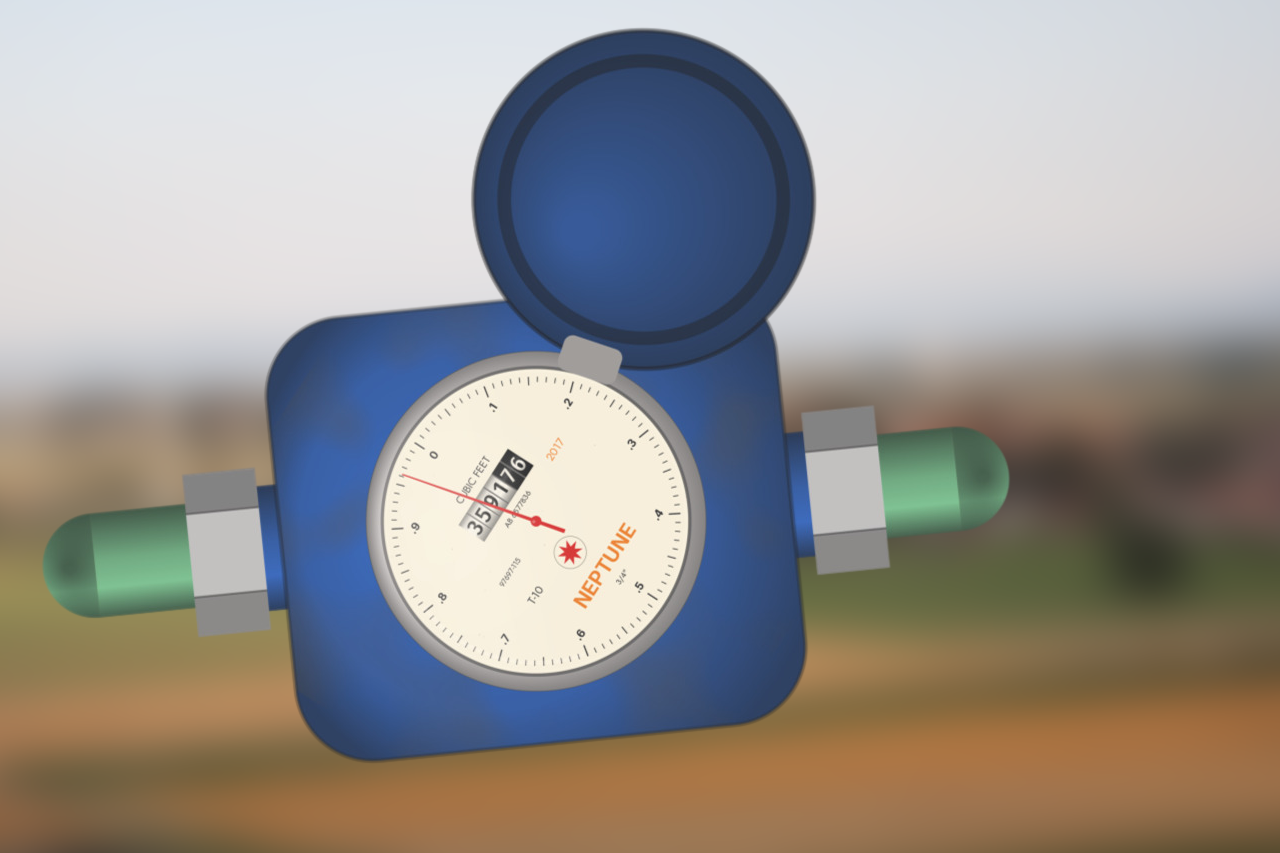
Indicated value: 359175.96ft³
